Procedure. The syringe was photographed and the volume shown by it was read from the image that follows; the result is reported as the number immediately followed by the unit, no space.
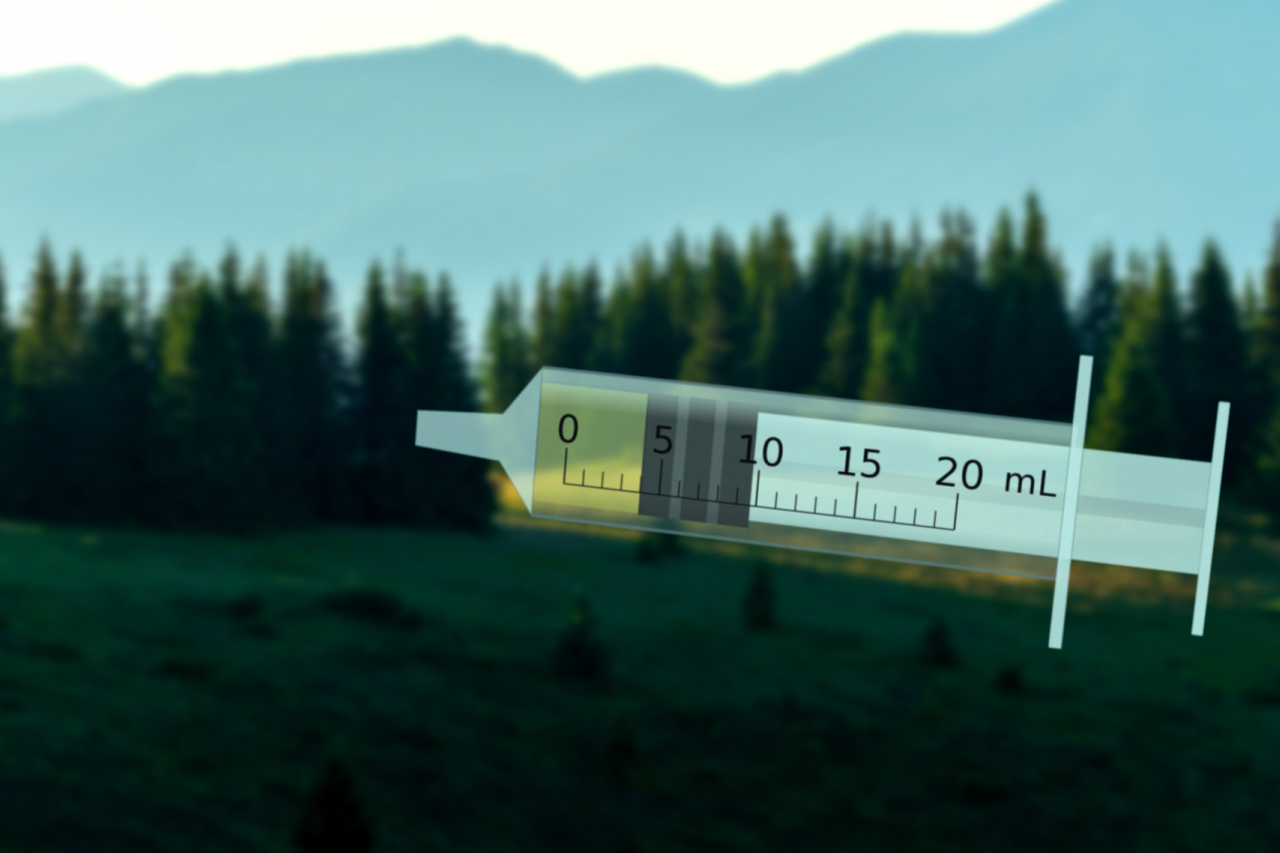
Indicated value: 4mL
